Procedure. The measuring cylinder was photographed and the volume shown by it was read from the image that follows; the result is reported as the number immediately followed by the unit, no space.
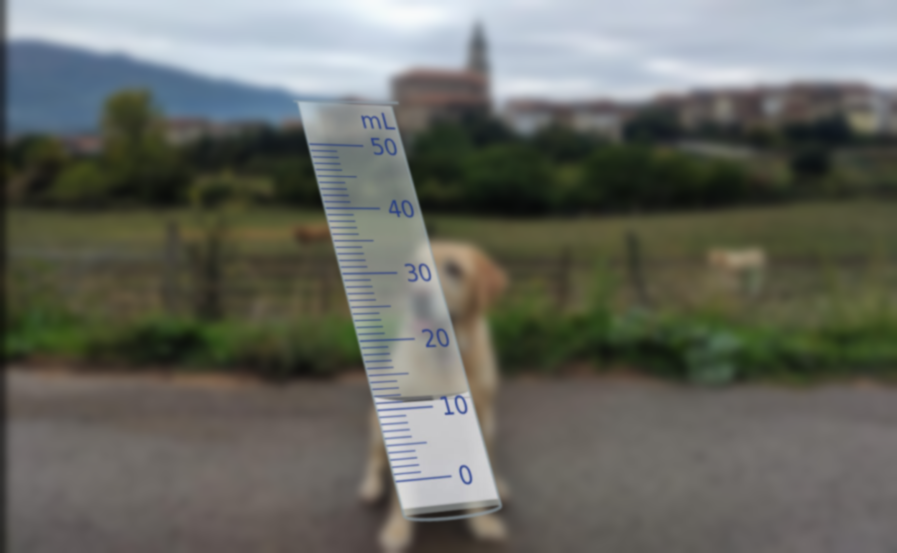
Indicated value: 11mL
